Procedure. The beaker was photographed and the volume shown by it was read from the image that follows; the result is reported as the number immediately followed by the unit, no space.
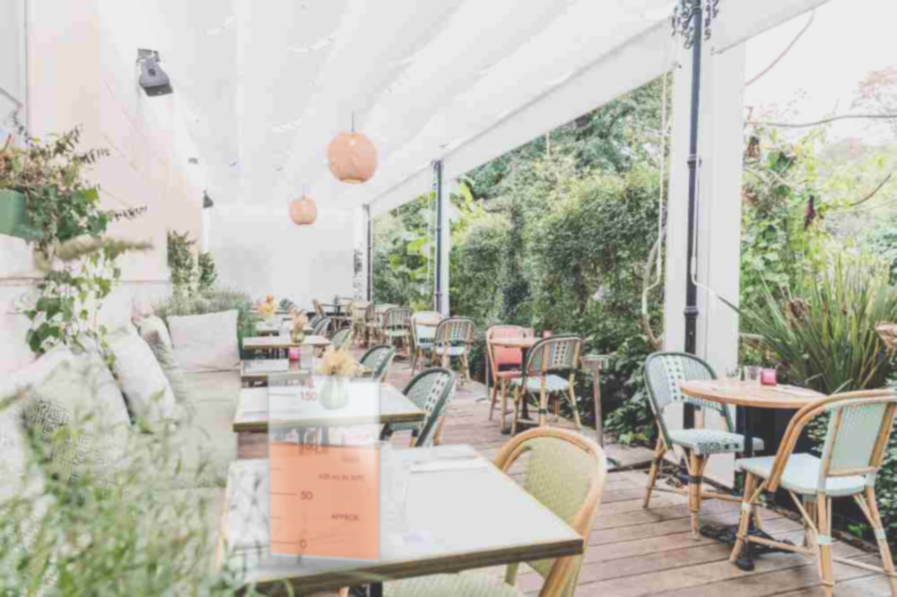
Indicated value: 100mL
